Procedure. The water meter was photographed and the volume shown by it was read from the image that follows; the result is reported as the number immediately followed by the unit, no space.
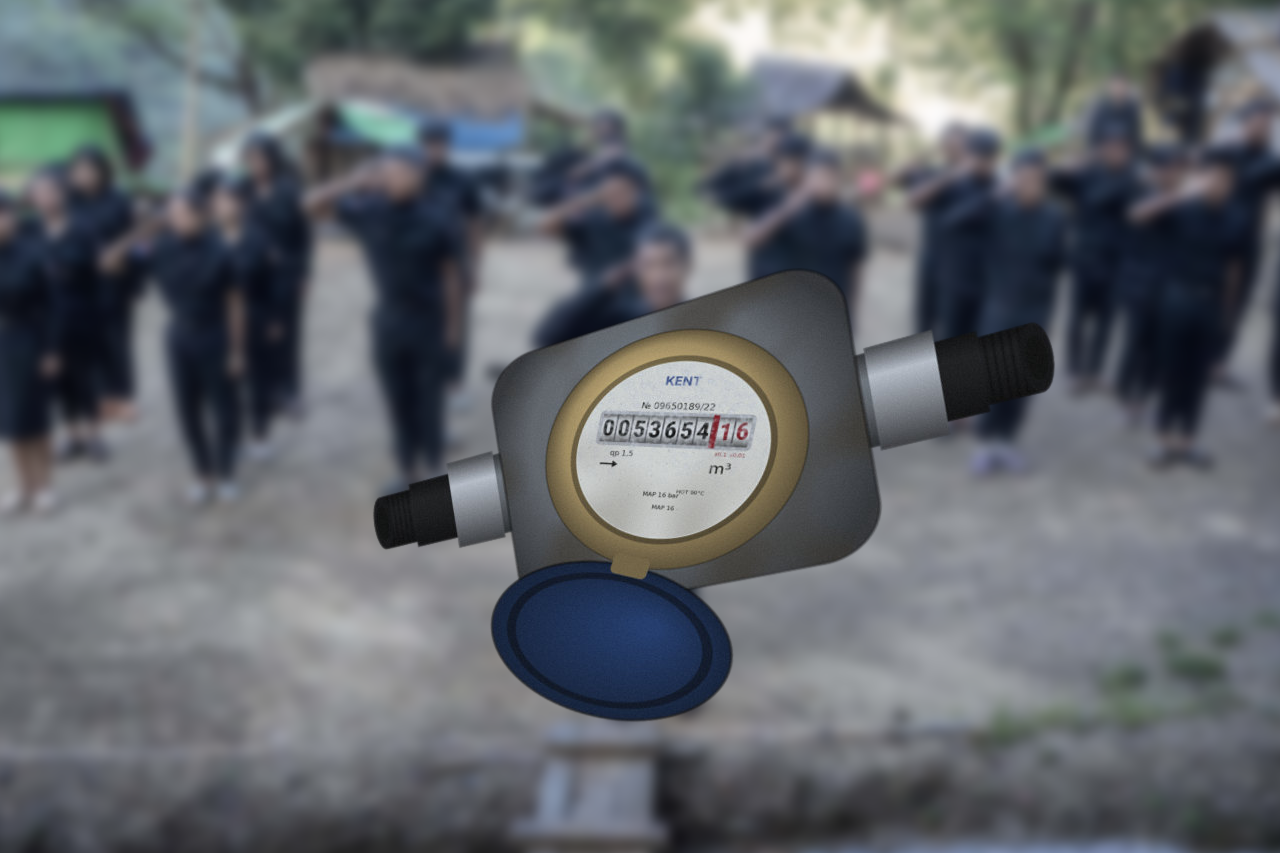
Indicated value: 53654.16m³
